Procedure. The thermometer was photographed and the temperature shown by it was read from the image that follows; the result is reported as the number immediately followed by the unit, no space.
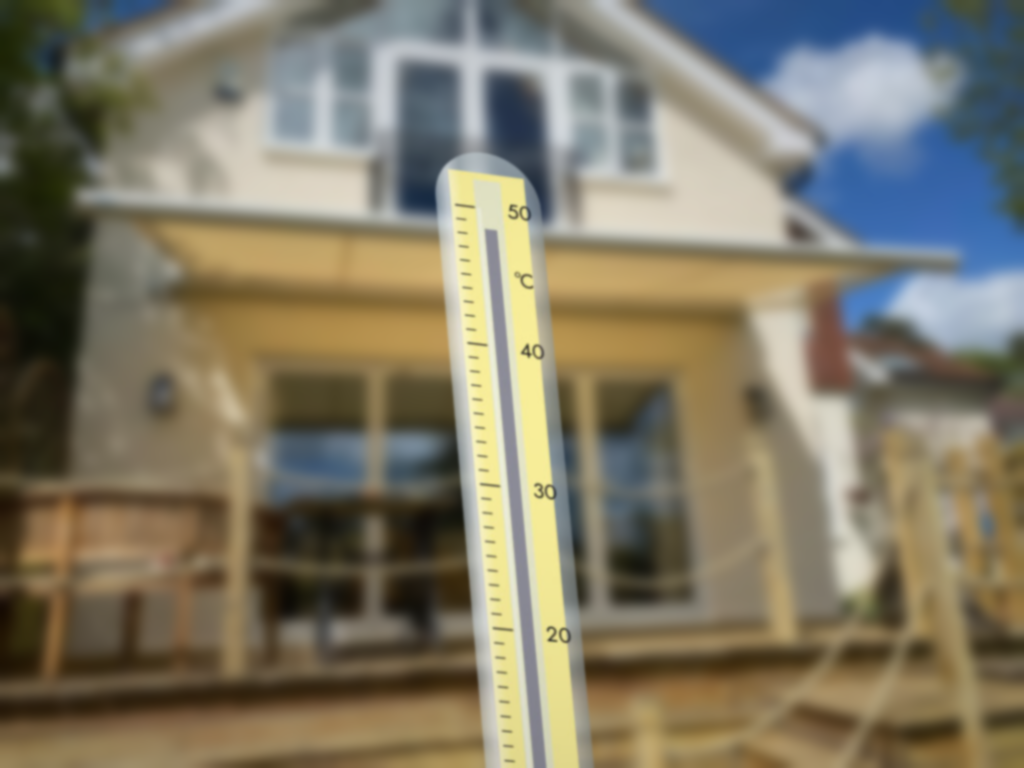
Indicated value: 48.5°C
